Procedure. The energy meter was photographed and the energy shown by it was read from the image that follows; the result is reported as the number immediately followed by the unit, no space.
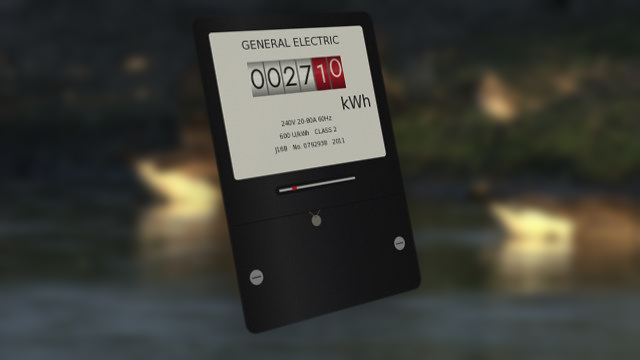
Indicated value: 27.10kWh
